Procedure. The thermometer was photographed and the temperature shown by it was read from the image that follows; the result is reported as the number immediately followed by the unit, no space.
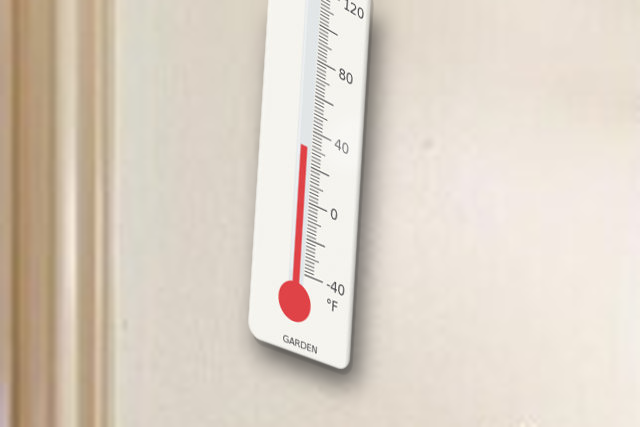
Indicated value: 30°F
